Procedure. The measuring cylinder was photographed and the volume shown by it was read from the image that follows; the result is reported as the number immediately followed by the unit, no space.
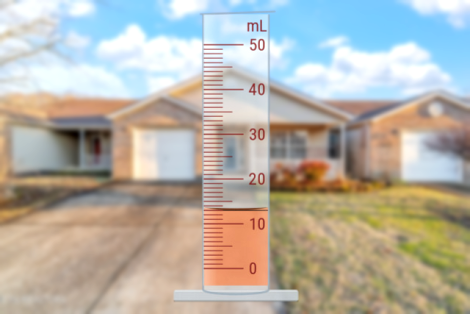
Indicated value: 13mL
